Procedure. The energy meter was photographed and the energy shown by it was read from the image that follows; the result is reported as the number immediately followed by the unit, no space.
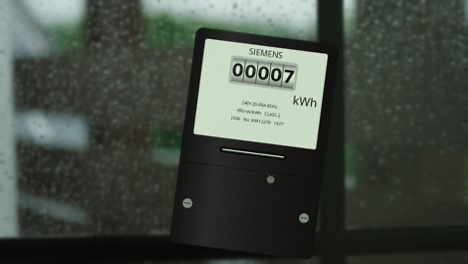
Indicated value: 7kWh
